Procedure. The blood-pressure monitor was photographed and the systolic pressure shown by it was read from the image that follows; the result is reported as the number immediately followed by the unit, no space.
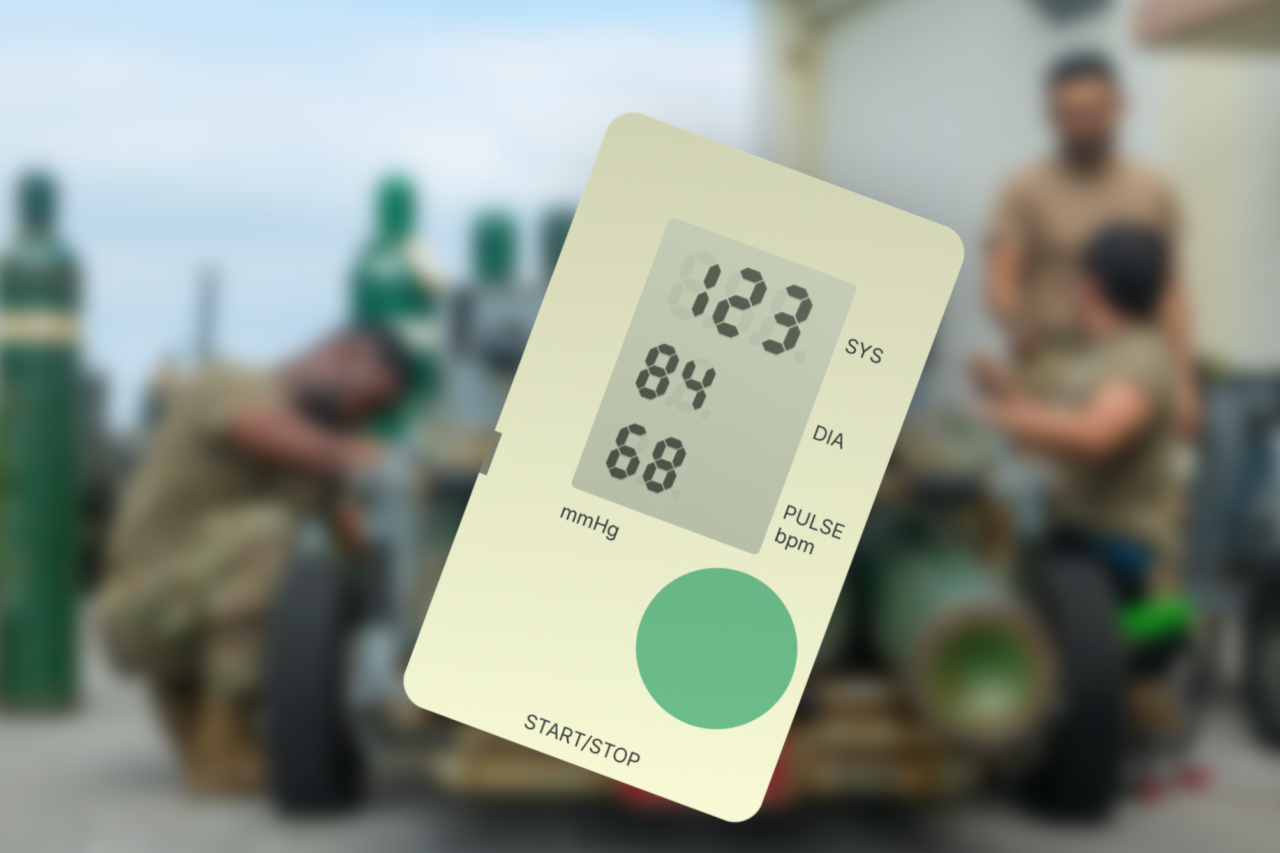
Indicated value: 123mmHg
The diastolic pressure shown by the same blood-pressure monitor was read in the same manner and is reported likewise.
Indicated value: 84mmHg
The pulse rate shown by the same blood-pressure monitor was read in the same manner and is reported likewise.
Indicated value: 68bpm
